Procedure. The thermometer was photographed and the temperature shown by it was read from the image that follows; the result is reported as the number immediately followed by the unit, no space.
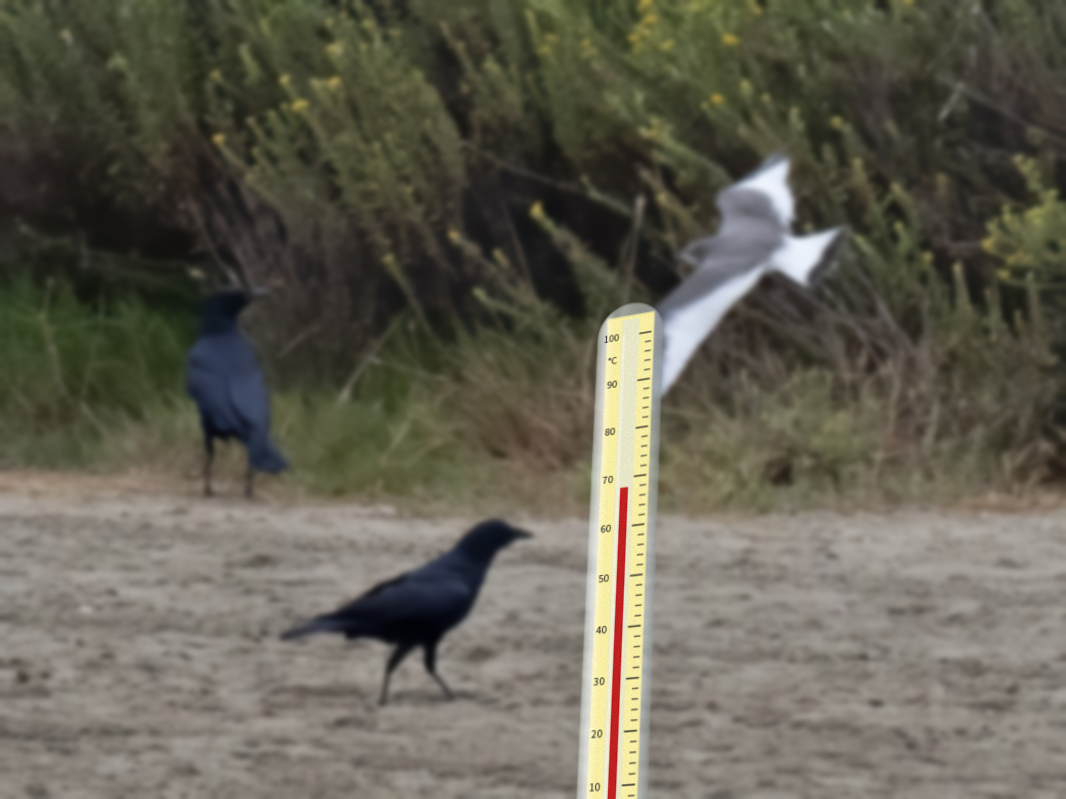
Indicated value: 68°C
